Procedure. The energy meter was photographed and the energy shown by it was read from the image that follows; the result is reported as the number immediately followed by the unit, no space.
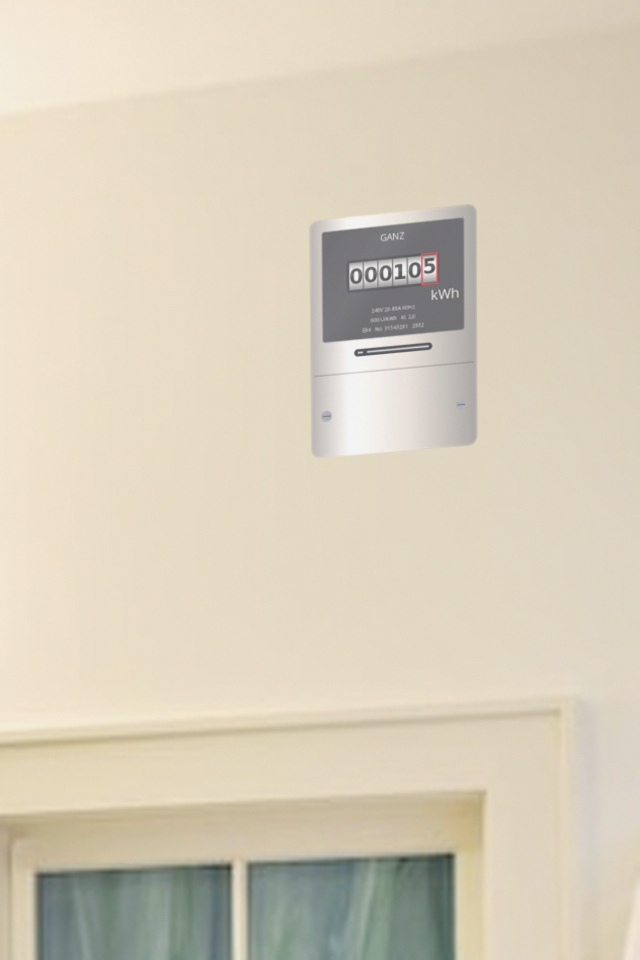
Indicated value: 10.5kWh
